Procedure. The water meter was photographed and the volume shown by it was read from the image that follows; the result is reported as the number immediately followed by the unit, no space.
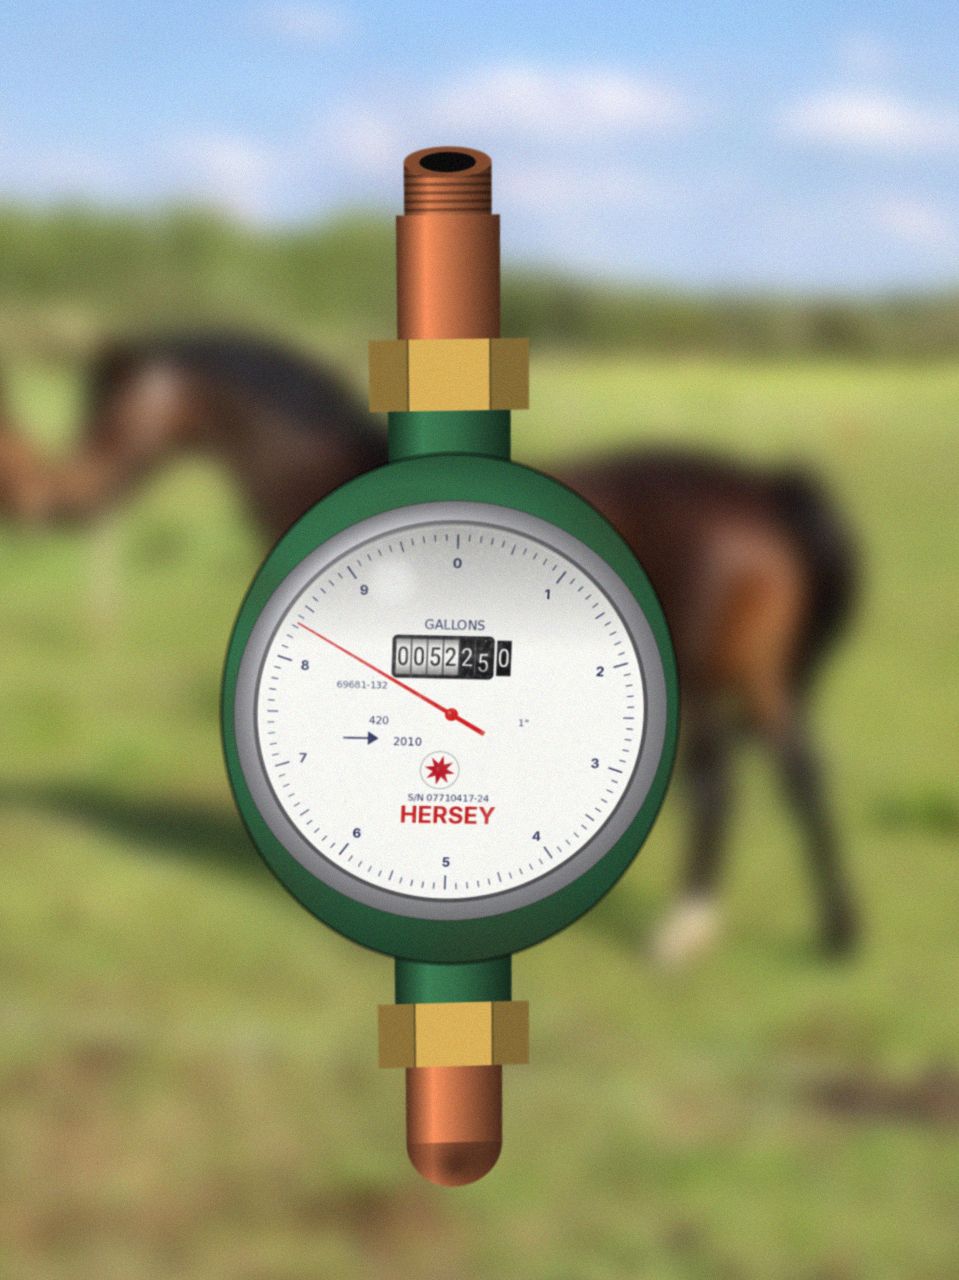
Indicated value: 52248.3gal
